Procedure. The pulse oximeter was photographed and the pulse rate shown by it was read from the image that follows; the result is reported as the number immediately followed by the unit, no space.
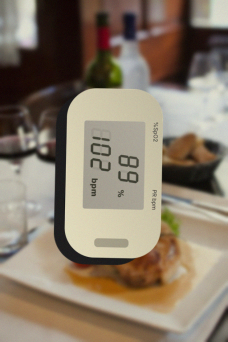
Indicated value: 102bpm
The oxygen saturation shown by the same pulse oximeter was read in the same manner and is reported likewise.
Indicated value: 89%
